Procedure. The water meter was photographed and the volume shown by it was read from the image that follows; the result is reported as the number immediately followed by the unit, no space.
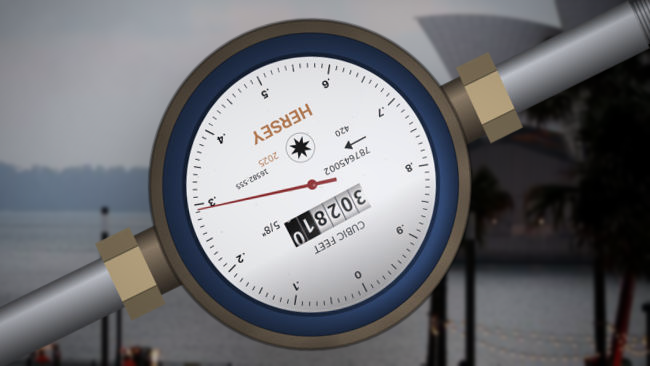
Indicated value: 302810.29ft³
